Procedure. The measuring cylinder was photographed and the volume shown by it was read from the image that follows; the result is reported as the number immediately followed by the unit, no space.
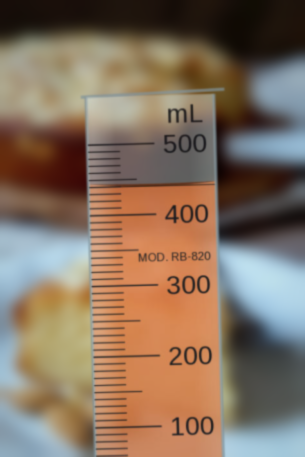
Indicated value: 440mL
